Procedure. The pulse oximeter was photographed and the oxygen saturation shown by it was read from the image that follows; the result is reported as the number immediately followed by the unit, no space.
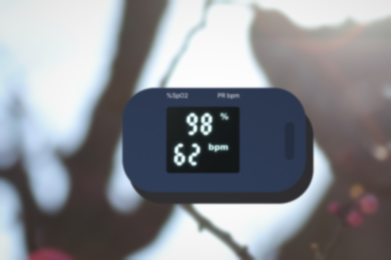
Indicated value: 98%
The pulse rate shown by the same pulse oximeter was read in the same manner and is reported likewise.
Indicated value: 62bpm
